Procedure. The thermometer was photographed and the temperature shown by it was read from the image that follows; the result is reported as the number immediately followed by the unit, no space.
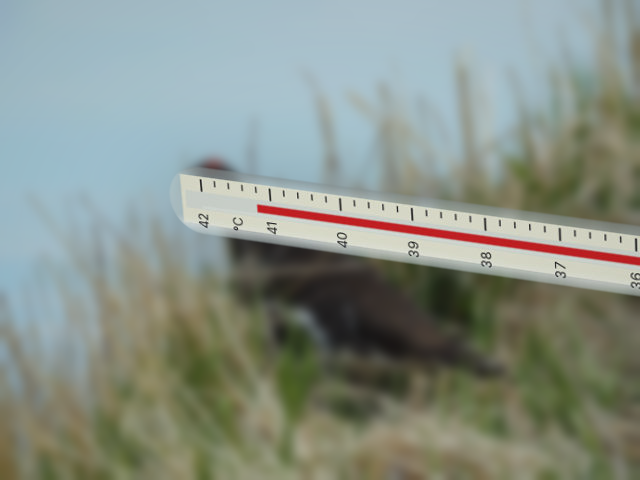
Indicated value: 41.2°C
